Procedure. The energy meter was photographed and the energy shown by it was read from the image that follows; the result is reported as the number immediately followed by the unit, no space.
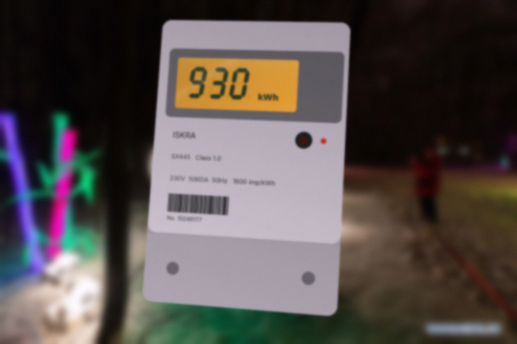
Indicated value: 930kWh
